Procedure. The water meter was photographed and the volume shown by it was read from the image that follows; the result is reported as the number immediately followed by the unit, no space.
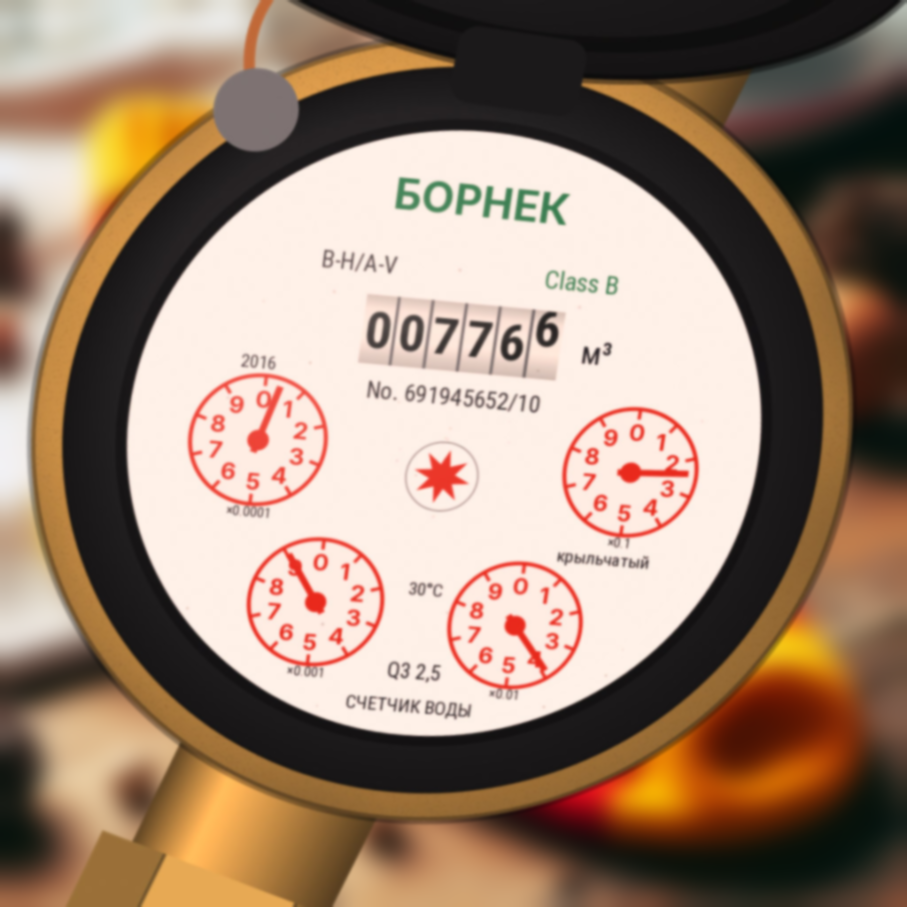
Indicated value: 7766.2390m³
